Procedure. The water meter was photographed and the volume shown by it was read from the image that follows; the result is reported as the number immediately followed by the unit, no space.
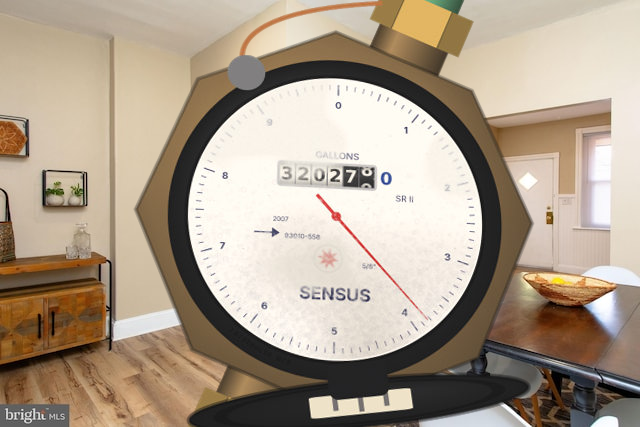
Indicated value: 3202783.8gal
